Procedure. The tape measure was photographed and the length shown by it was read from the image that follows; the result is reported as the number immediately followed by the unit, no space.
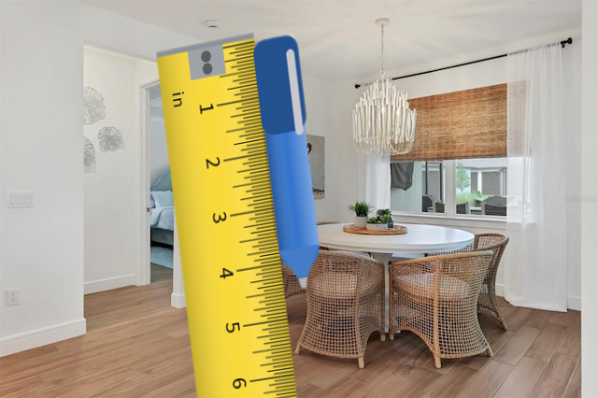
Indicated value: 4.5in
